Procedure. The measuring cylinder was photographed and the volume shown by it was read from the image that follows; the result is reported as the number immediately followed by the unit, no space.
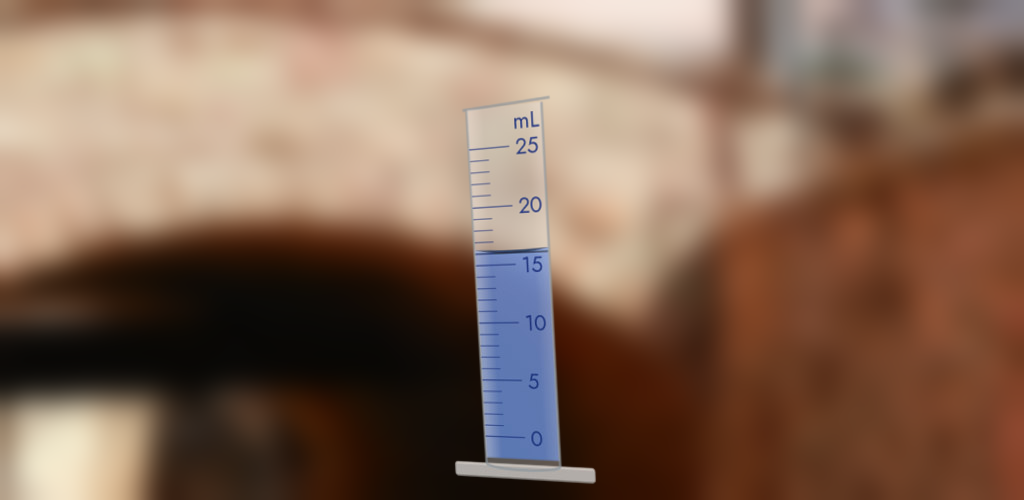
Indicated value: 16mL
